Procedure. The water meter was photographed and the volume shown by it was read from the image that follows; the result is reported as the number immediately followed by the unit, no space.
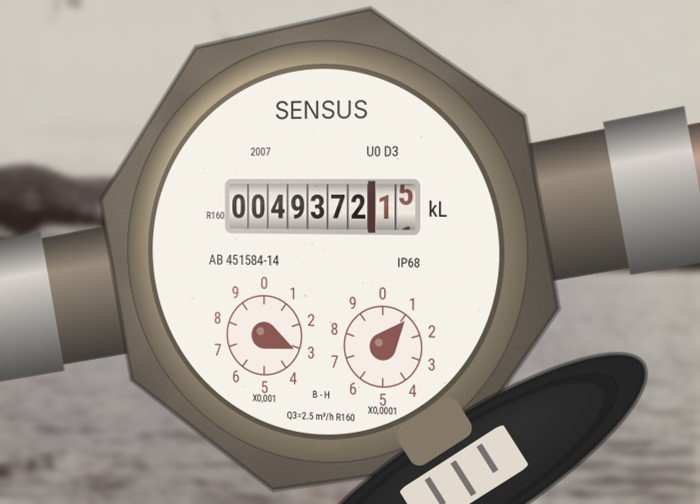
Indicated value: 49372.1531kL
